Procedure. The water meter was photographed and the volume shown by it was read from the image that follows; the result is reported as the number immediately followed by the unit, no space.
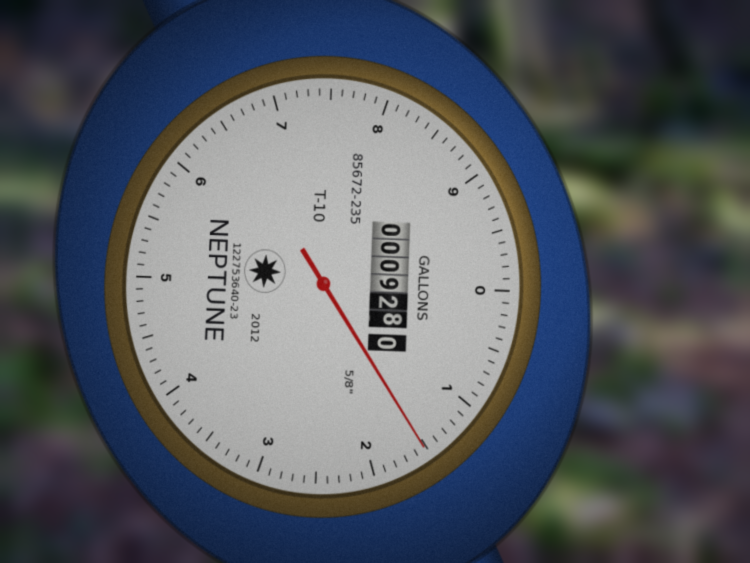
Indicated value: 9281.5gal
